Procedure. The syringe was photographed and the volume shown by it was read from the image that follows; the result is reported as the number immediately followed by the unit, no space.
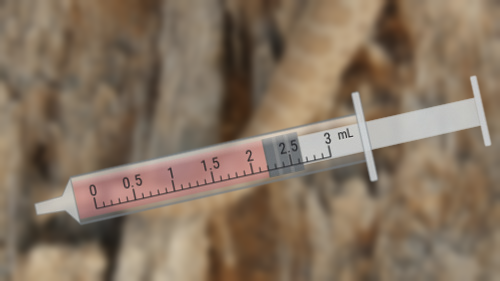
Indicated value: 2.2mL
